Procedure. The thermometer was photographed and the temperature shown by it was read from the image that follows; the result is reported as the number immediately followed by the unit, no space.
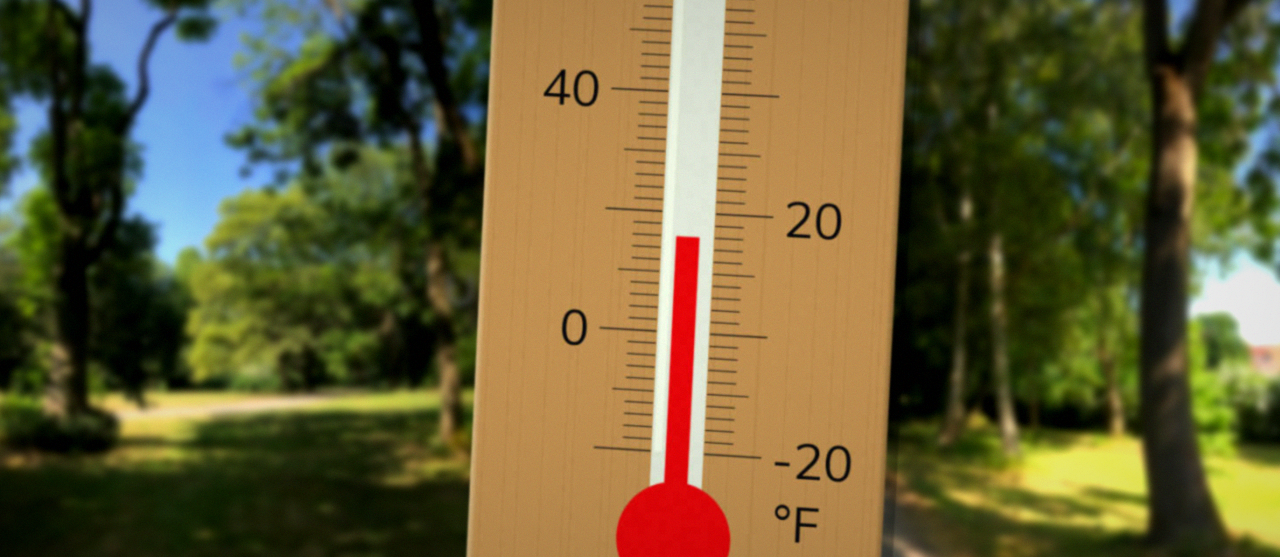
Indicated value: 16°F
